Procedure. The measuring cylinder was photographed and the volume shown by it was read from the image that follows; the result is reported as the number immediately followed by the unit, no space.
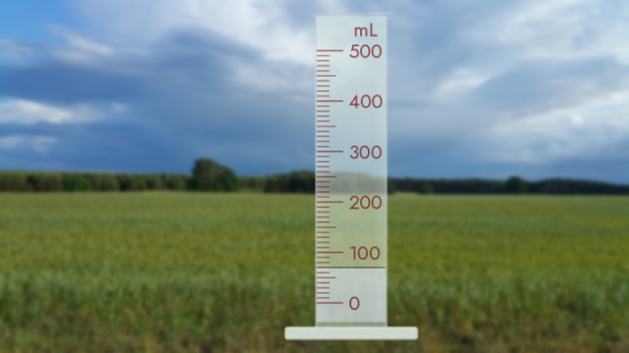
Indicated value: 70mL
